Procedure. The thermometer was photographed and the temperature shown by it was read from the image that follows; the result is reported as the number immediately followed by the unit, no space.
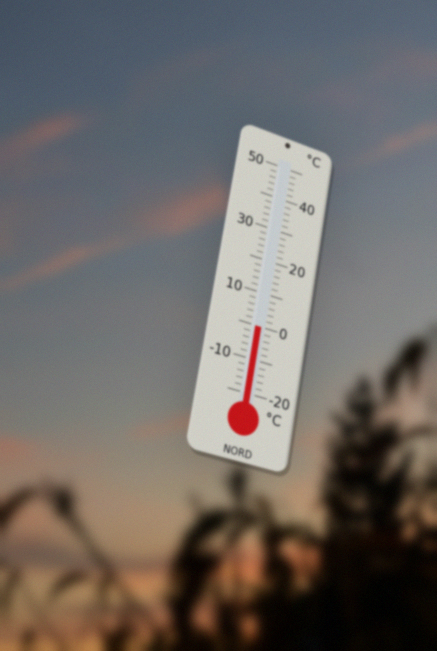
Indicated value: 0°C
